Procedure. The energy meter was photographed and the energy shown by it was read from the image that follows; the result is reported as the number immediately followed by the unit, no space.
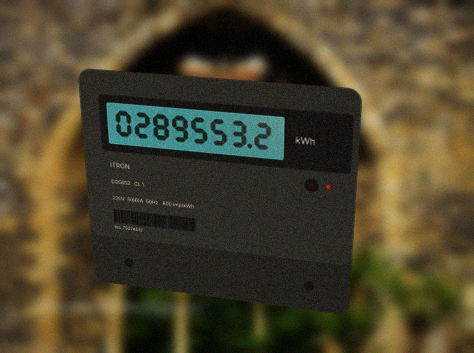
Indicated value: 289553.2kWh
